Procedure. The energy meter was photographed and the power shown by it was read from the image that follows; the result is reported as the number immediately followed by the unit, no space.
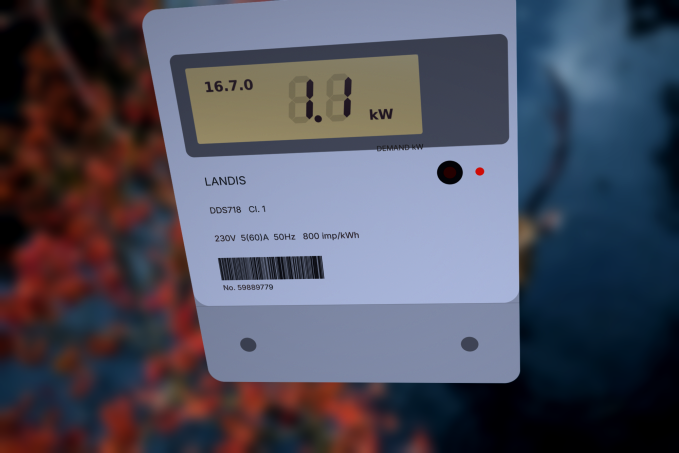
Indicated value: 1.1kW
